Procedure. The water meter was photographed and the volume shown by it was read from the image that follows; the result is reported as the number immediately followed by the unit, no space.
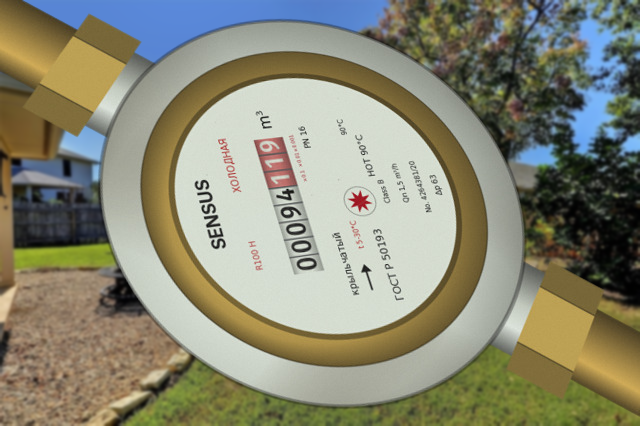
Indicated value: 94.119m³
